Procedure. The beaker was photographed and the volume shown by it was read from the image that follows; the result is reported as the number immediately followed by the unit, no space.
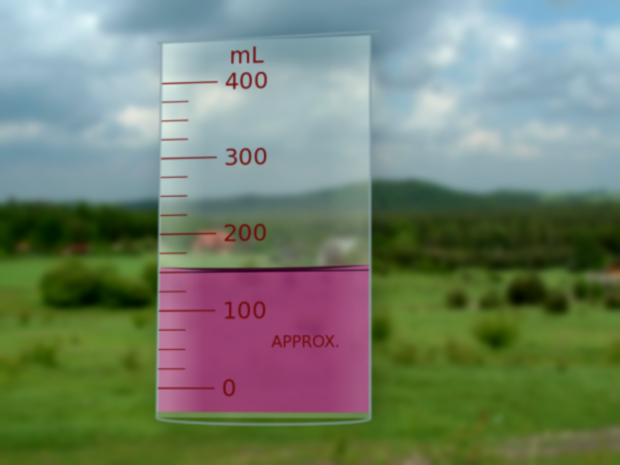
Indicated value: 150mL
